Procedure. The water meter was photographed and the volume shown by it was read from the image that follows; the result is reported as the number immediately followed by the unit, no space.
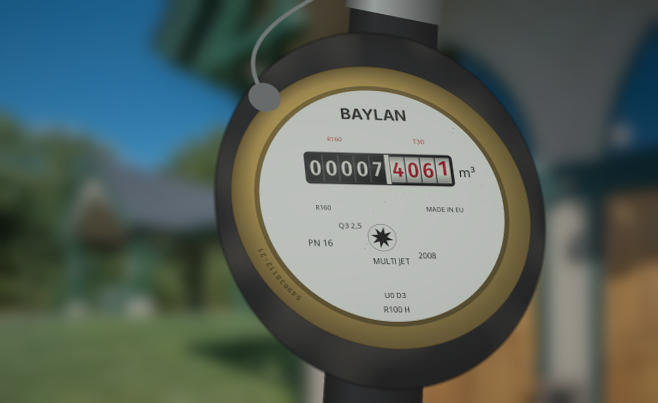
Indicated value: 7.4061m³
